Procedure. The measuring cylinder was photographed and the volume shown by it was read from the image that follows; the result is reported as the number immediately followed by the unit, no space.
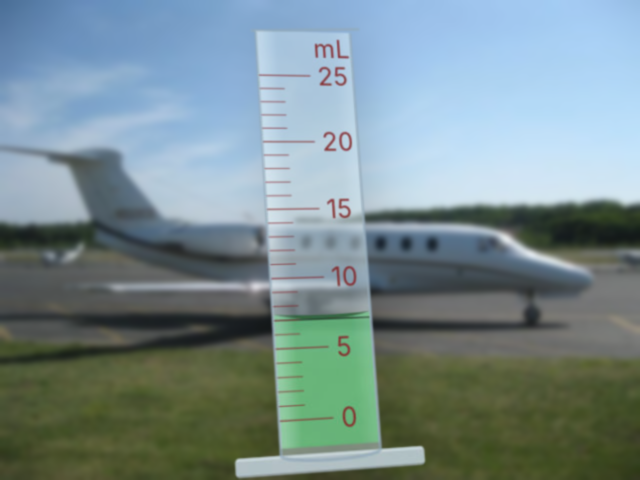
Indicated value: 7mL
